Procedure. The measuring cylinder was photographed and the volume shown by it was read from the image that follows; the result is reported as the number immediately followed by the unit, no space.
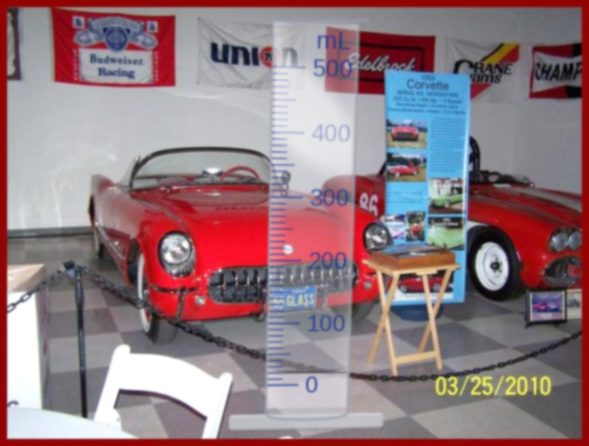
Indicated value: 20mL
